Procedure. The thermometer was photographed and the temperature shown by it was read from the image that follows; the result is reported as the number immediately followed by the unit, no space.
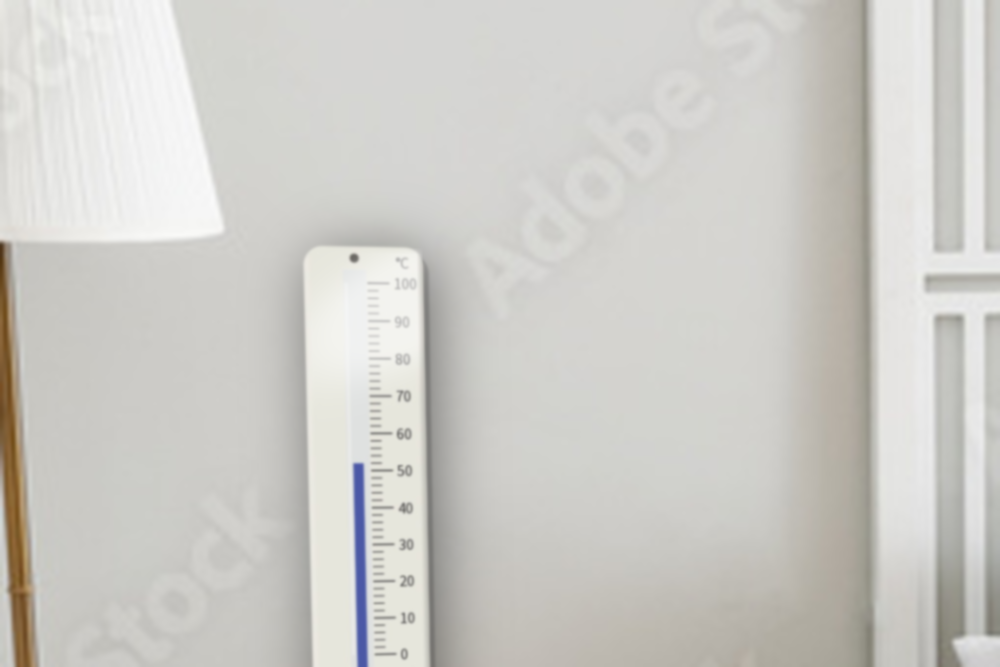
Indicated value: 52°C
